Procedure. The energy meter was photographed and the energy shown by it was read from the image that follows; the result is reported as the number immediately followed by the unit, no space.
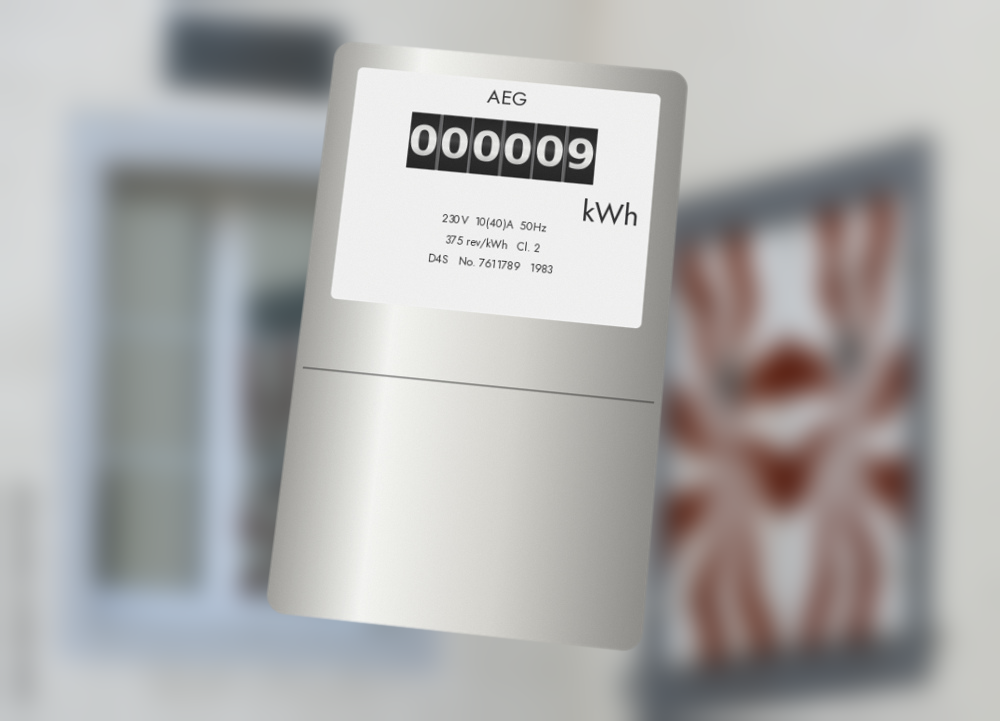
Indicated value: 9kWh
